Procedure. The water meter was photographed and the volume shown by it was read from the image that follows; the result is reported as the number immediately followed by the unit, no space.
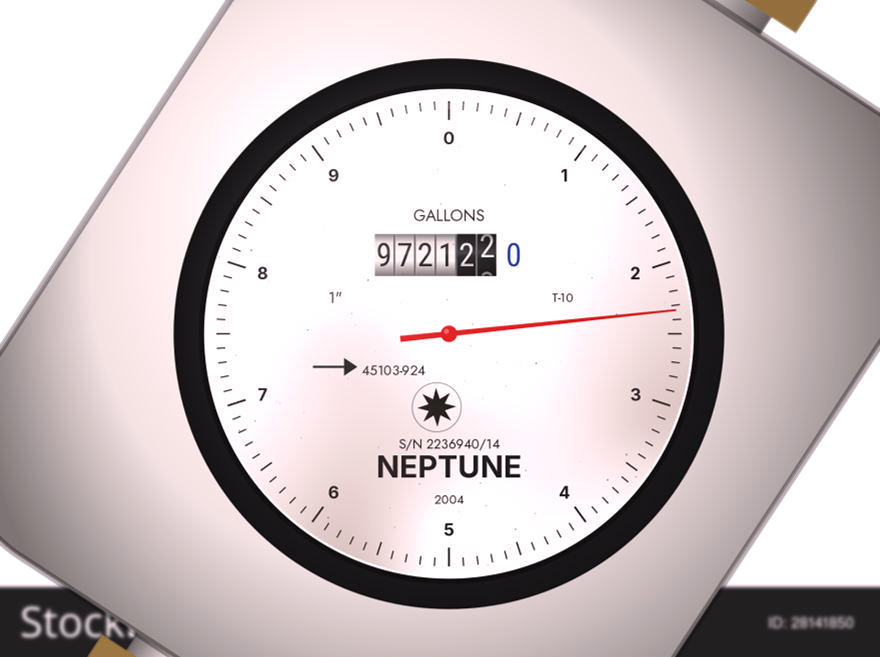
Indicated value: 9721222.3gal
